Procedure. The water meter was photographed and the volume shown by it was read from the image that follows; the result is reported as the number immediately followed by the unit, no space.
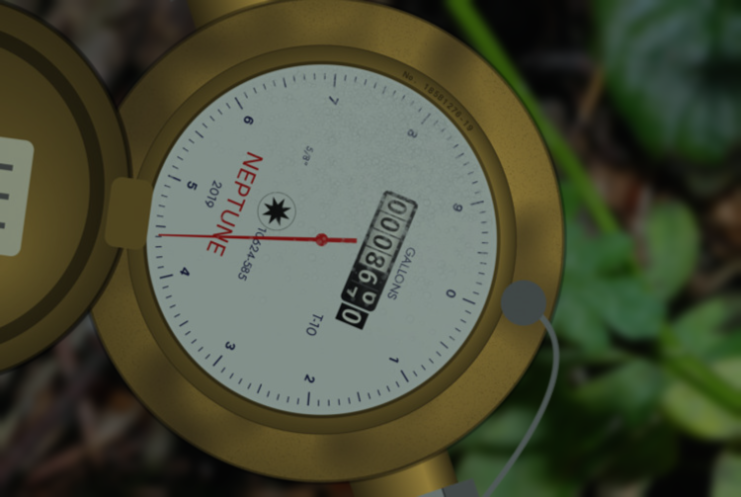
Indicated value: 8664.4gal
